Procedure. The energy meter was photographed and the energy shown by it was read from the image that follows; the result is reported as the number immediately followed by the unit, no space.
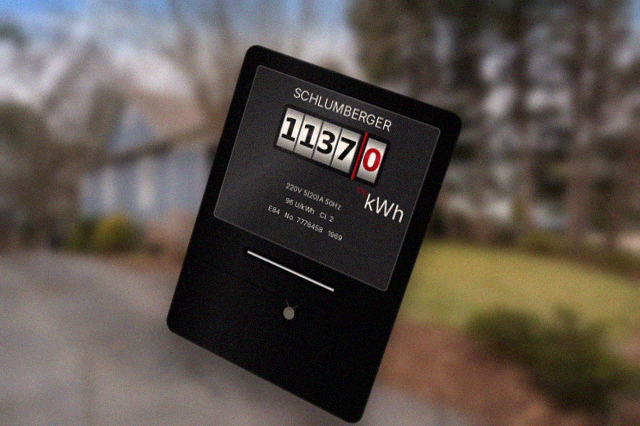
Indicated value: 1137.0kWh
